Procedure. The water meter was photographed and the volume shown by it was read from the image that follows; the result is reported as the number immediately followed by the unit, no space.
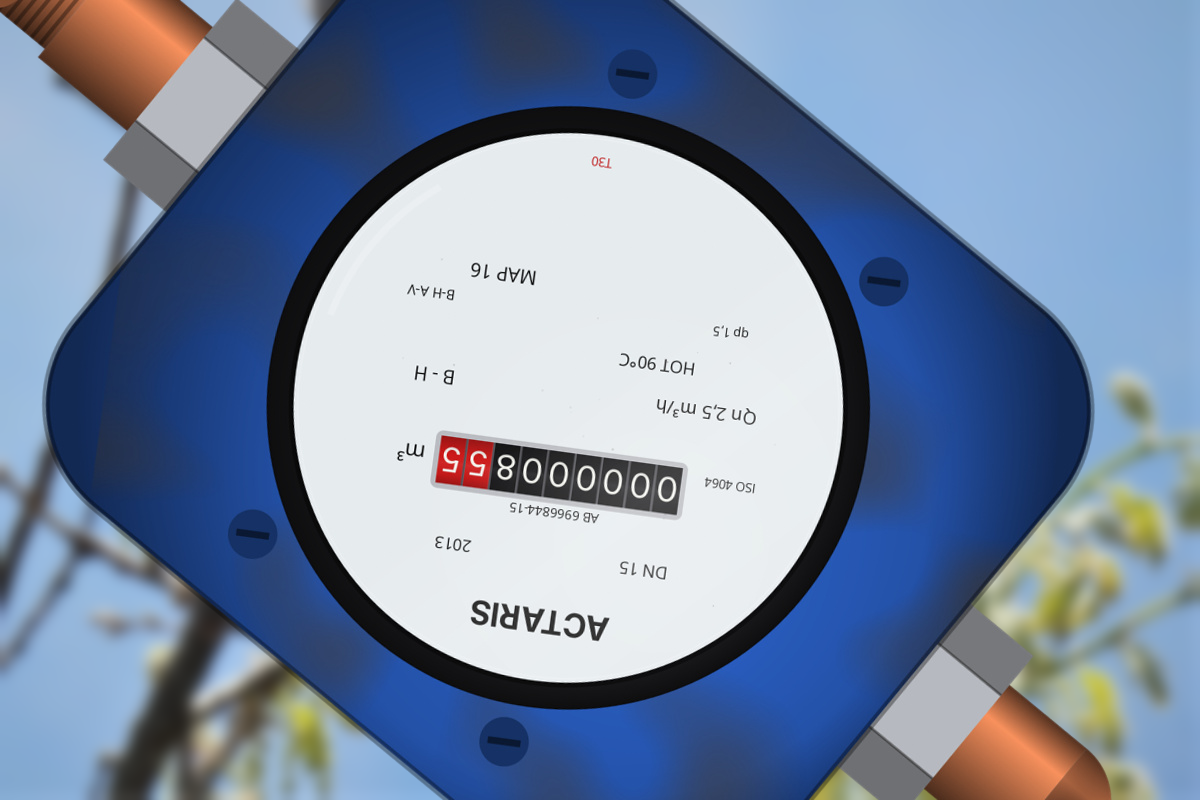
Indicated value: 8.55m³
